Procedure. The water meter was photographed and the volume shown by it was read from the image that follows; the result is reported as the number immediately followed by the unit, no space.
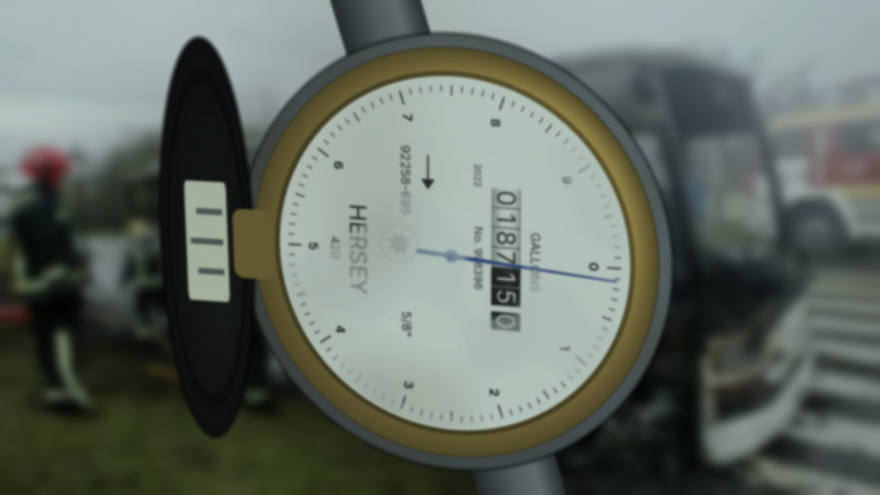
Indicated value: 187150.1gal
